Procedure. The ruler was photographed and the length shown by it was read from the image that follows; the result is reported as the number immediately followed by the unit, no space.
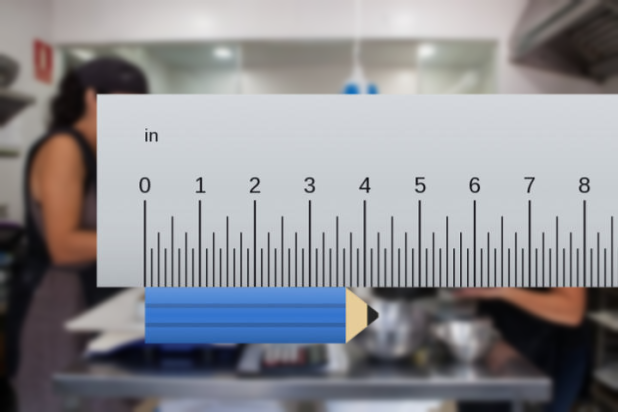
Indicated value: 4.25in
